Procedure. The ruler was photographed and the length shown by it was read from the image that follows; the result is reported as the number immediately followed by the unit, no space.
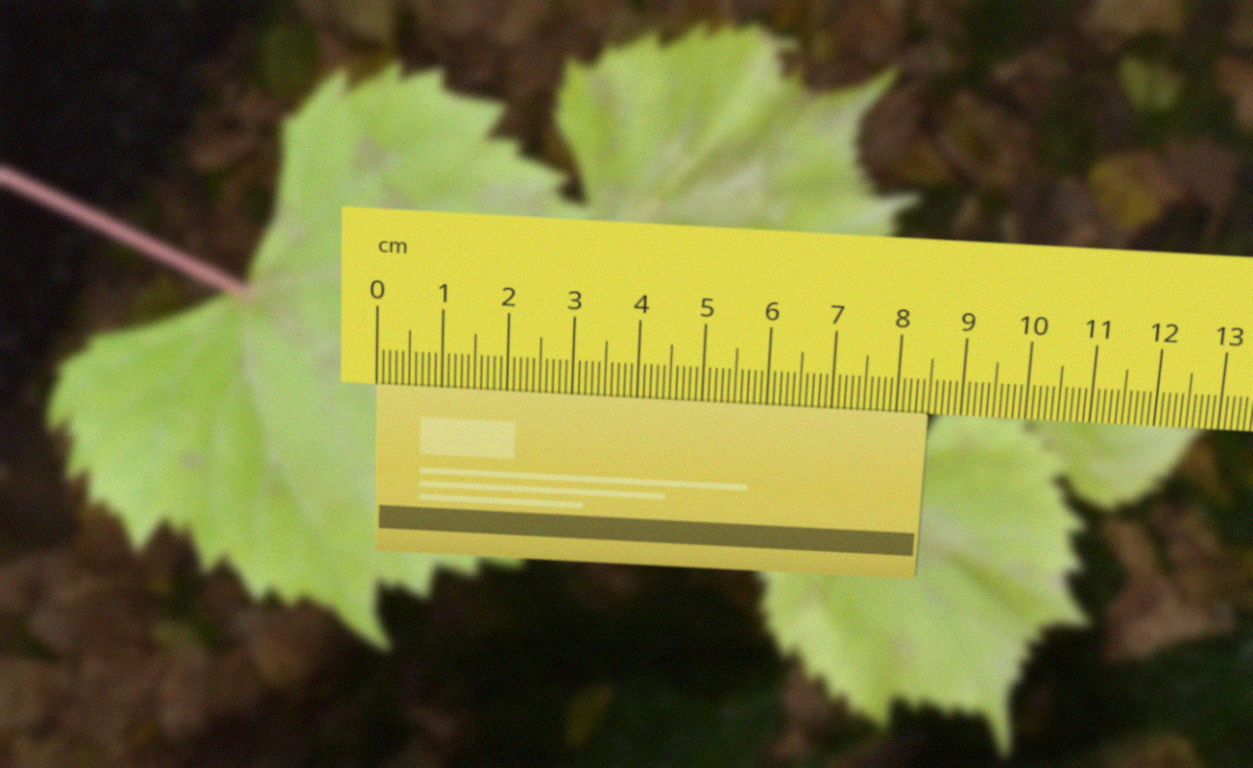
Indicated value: 8.5cm
